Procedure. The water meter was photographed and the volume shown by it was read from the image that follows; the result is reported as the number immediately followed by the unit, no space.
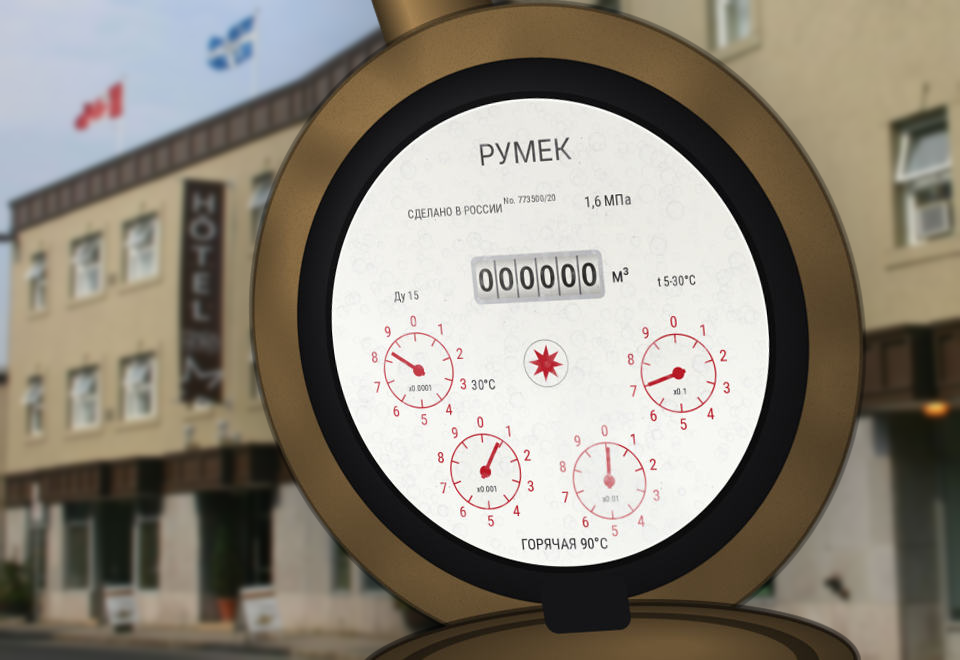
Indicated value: 0.7008m³
